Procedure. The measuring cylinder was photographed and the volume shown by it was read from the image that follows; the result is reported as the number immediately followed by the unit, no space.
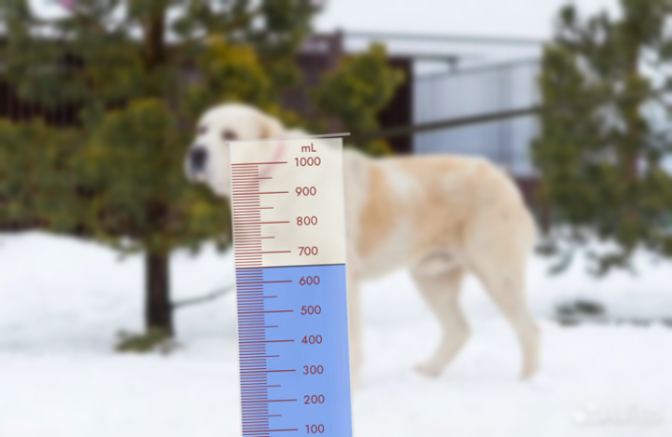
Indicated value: 650mL
